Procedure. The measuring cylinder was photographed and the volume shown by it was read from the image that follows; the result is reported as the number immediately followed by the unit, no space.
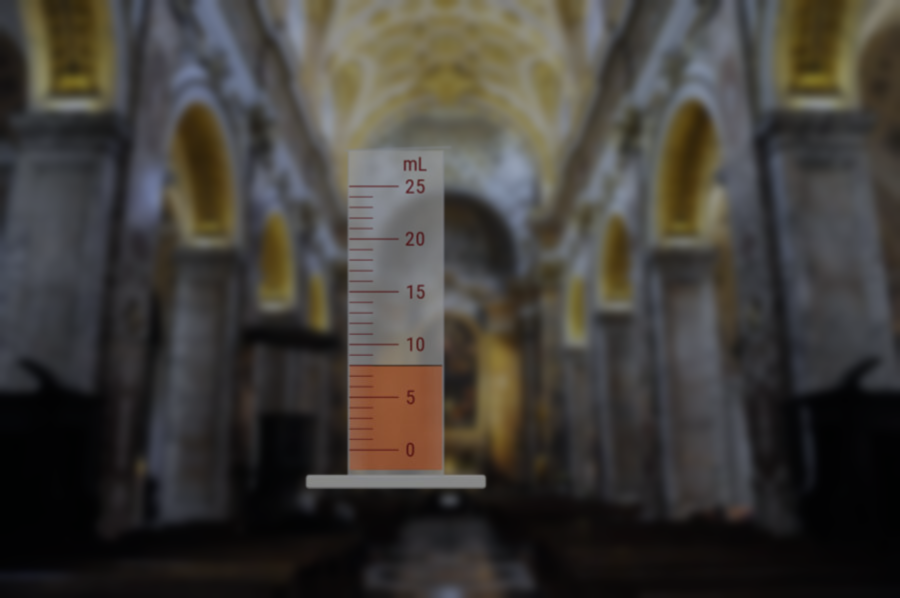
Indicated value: 8mL
